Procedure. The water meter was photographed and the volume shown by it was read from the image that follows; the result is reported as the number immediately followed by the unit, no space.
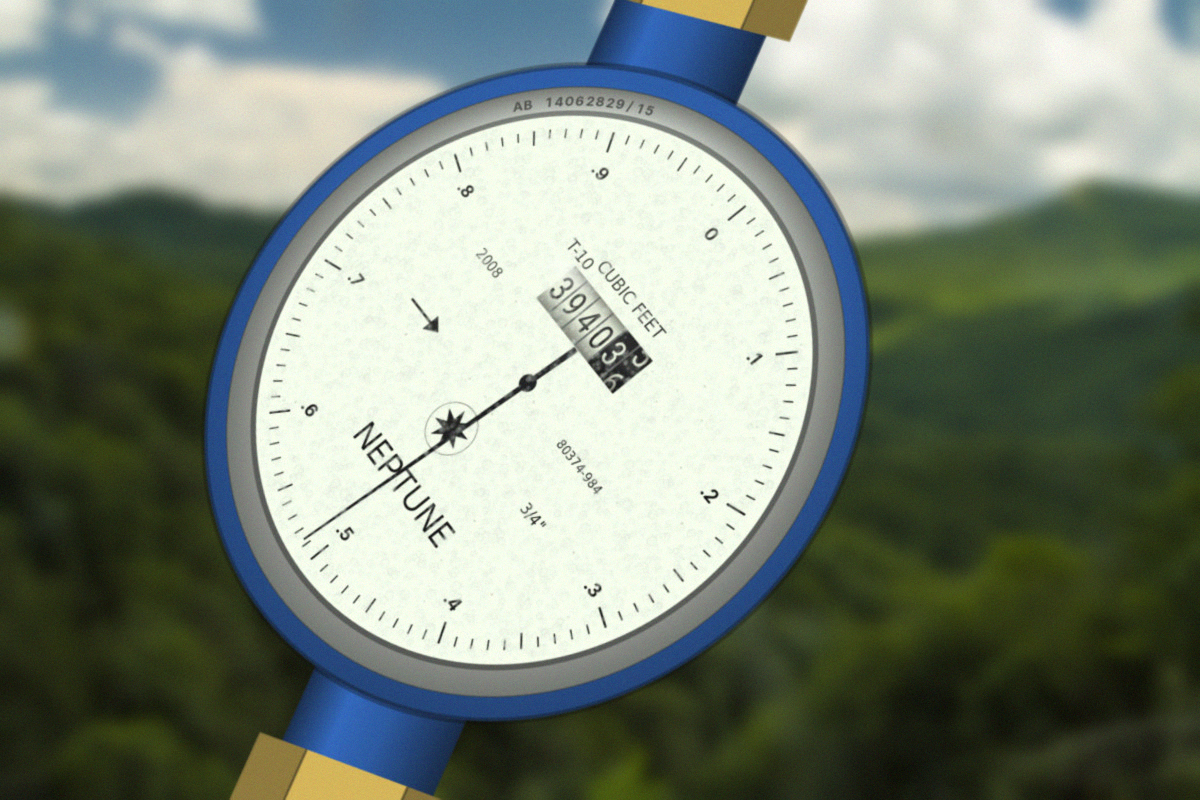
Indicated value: 394035.51ft³
